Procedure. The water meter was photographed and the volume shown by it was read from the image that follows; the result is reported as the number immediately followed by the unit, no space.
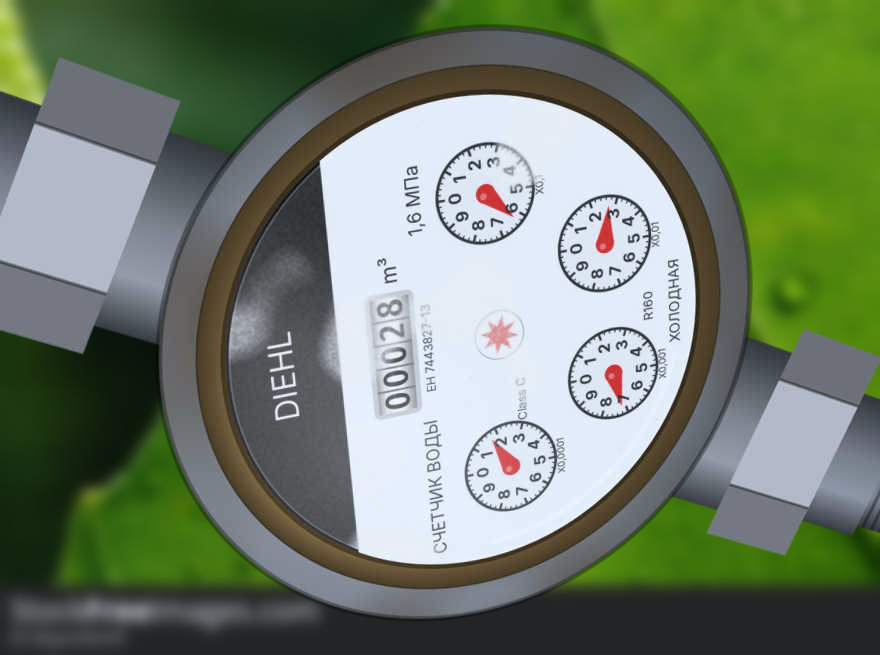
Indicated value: 28.6271m³
